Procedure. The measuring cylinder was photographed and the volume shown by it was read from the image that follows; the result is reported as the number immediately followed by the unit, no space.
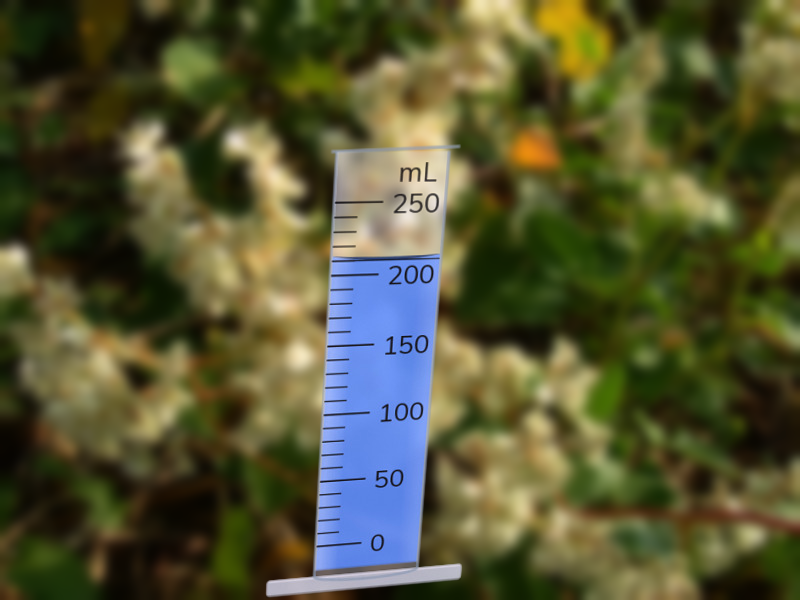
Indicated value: 210mL
